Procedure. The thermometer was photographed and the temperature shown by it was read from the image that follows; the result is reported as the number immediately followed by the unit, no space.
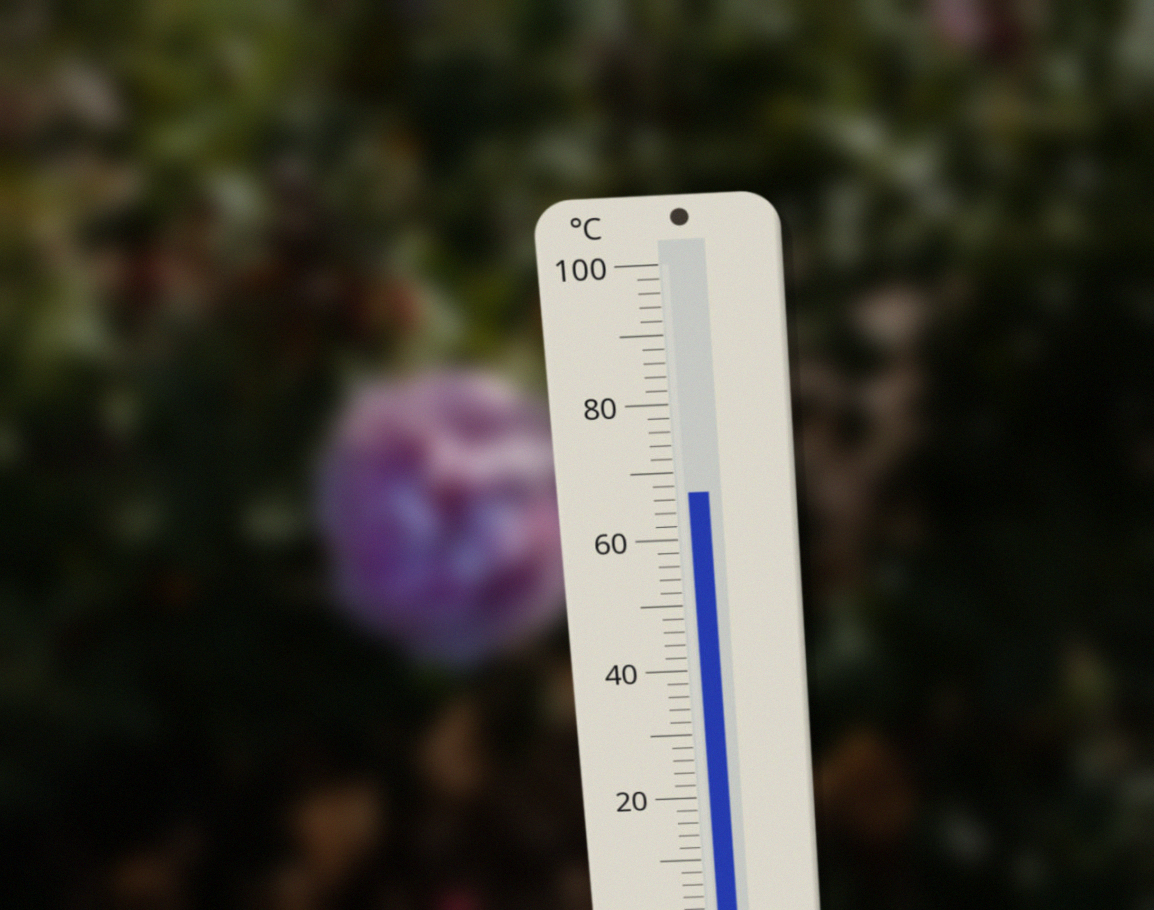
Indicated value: 67°C
